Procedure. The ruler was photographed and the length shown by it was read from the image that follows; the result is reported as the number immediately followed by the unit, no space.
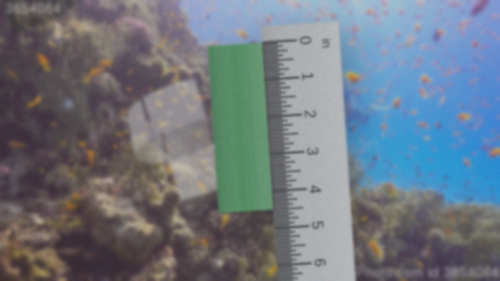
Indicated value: 4.5in
